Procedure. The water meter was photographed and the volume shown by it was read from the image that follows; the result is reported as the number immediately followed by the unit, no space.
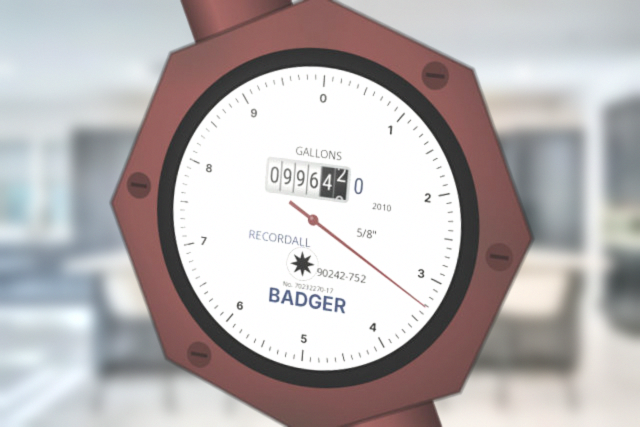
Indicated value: 996423.3gal
